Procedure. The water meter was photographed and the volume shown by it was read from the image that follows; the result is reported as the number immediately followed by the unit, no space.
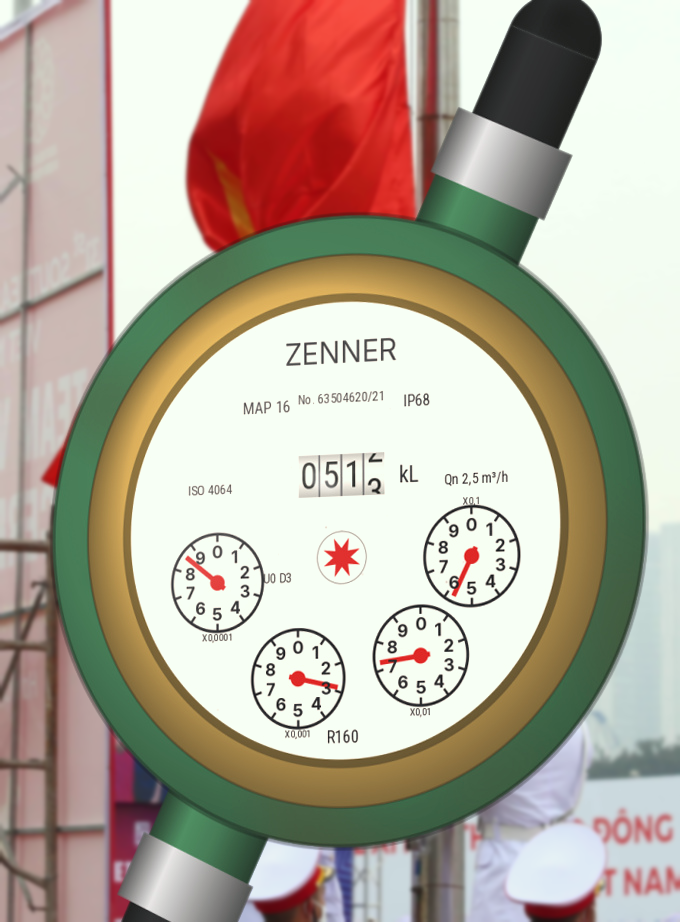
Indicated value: 512.5728kL
